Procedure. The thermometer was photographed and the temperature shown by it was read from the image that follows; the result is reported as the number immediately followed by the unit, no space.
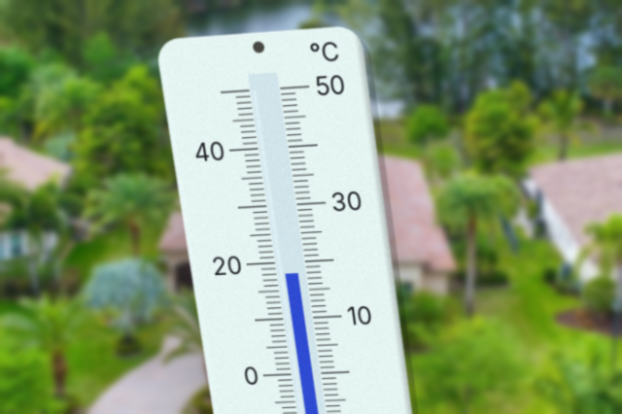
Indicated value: 18°C
